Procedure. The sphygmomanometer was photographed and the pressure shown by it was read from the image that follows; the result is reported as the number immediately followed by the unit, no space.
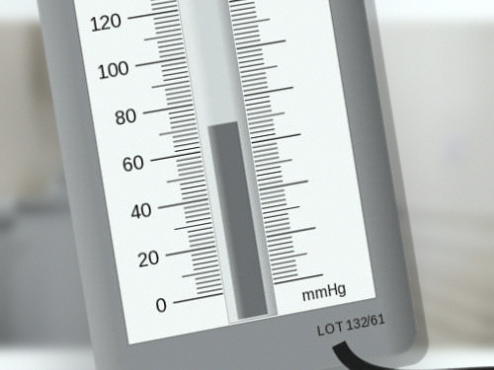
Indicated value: 70mmHg
